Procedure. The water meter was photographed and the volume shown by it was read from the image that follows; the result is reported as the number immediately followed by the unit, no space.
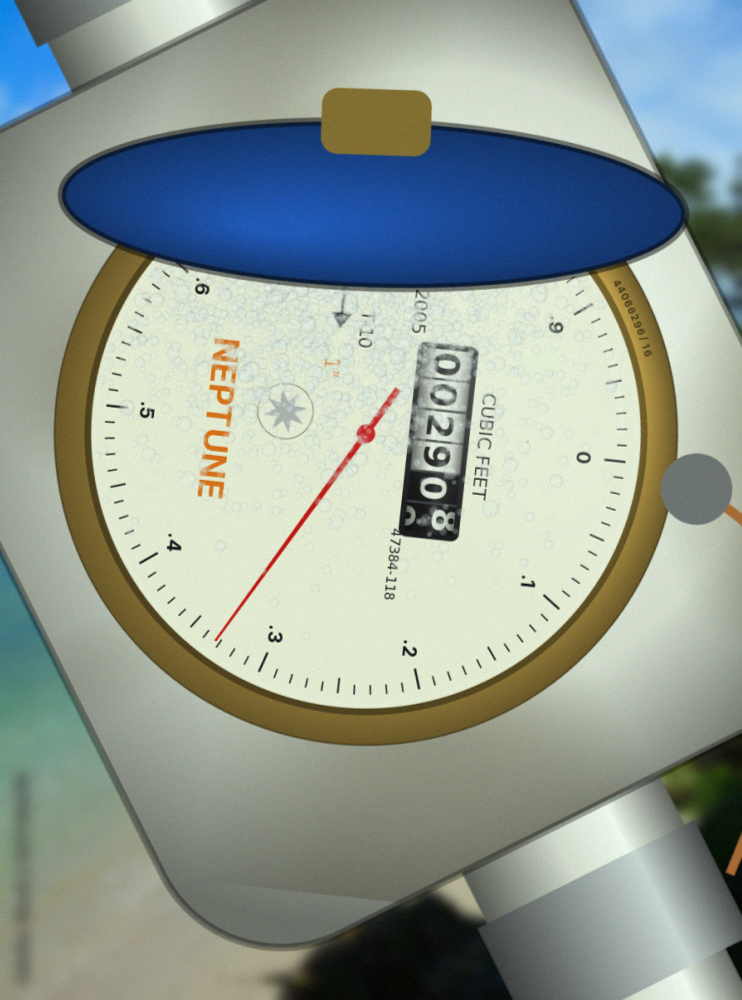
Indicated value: 2908.33ft³
